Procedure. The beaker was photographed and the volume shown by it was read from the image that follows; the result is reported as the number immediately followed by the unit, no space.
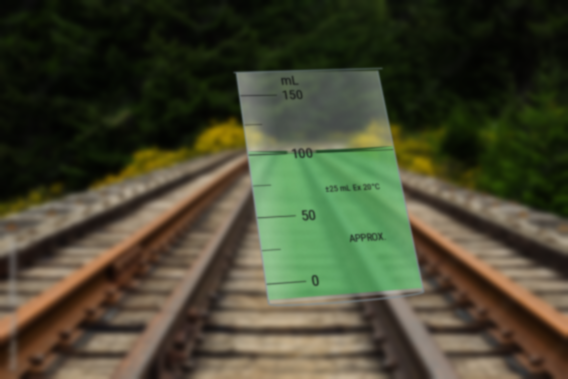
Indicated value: 100mL
